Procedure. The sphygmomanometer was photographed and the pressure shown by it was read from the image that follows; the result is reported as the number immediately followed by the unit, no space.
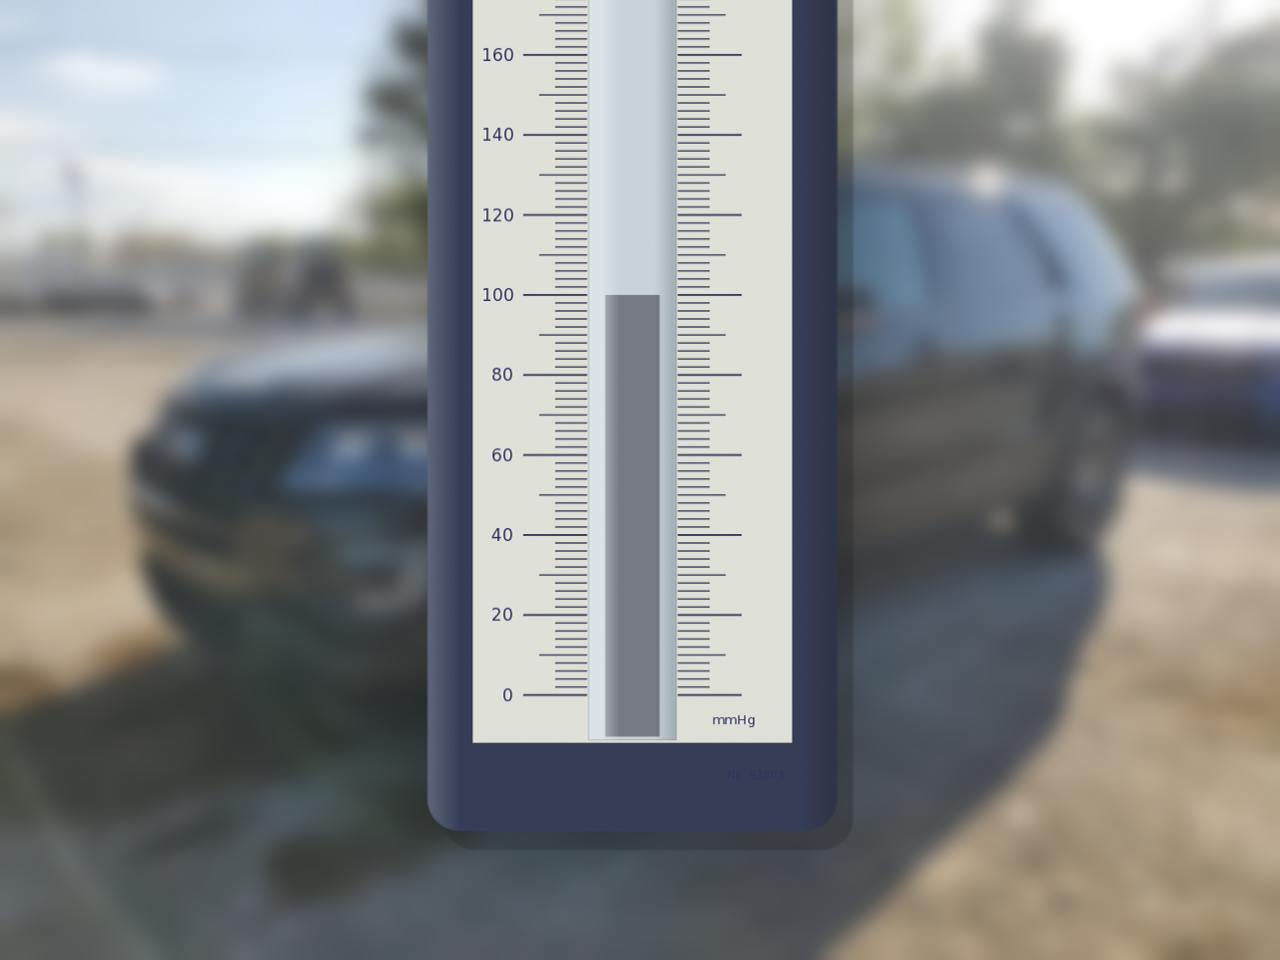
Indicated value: 100mmHg
